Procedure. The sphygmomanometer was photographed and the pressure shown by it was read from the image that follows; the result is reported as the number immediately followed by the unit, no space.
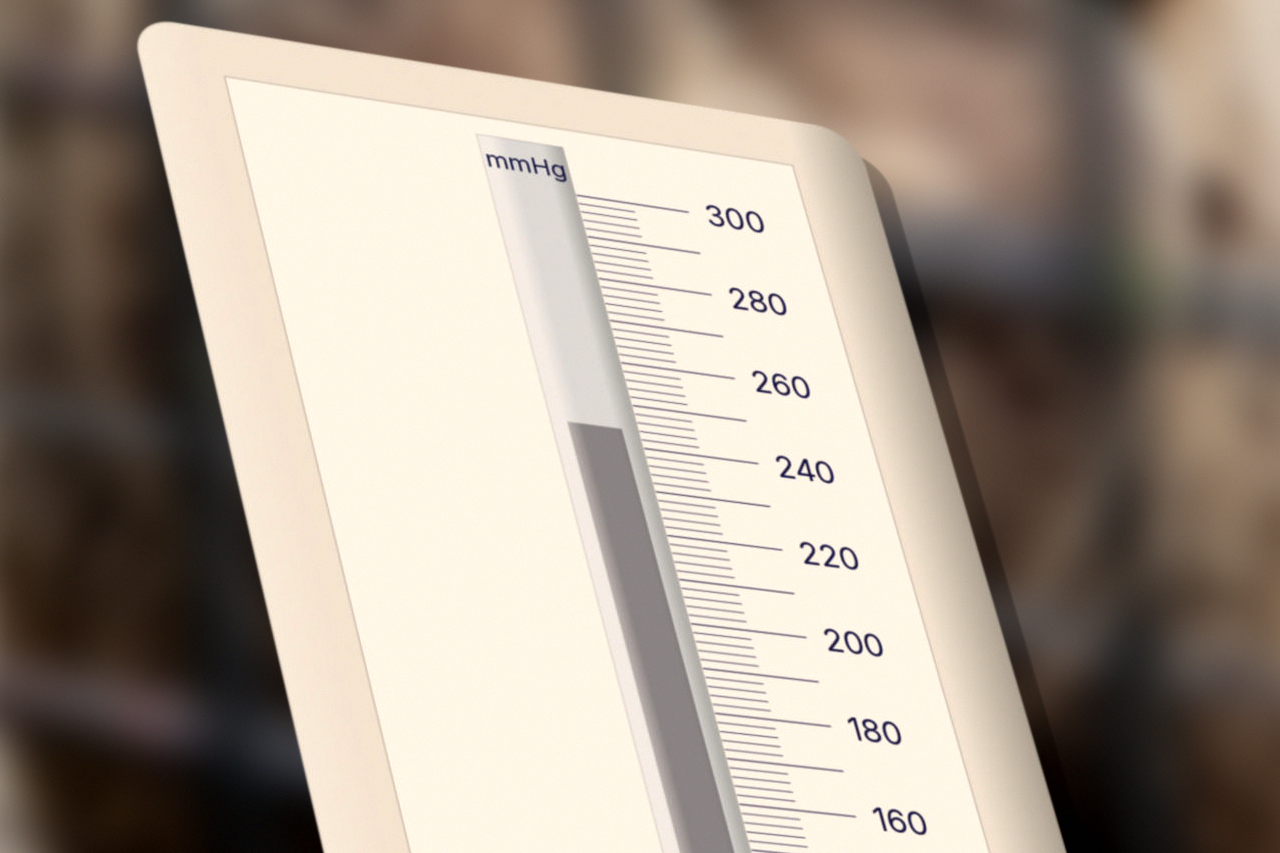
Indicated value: 244mmHg
